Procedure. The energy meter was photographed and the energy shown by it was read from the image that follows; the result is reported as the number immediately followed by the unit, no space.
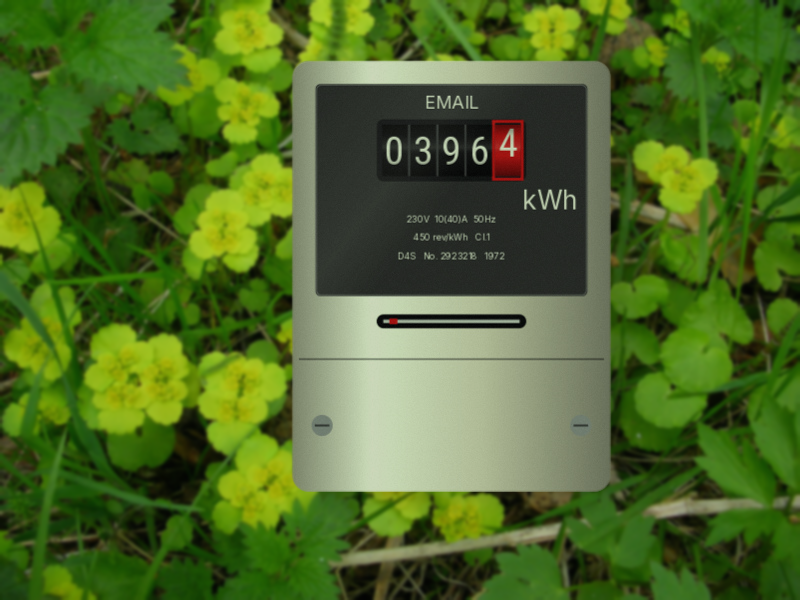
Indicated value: 396.4kWh
